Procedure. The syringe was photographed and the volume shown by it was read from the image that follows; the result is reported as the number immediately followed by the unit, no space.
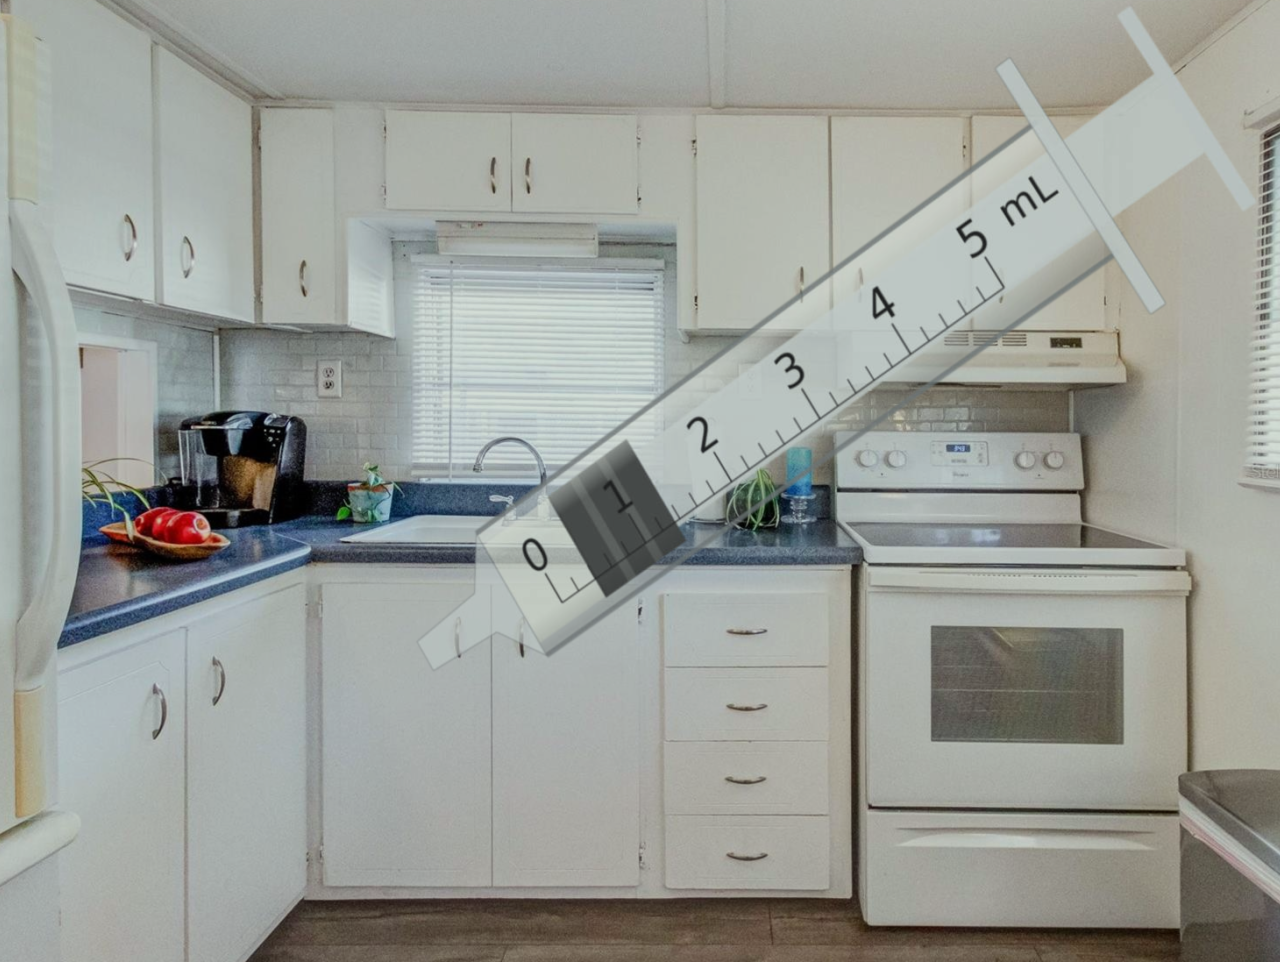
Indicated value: 0.4mL
